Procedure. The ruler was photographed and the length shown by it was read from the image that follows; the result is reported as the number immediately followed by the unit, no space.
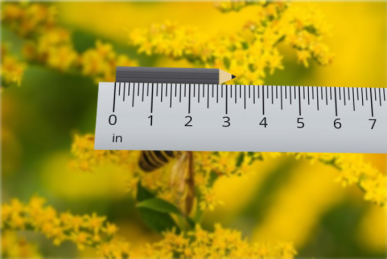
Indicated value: 3.25in
